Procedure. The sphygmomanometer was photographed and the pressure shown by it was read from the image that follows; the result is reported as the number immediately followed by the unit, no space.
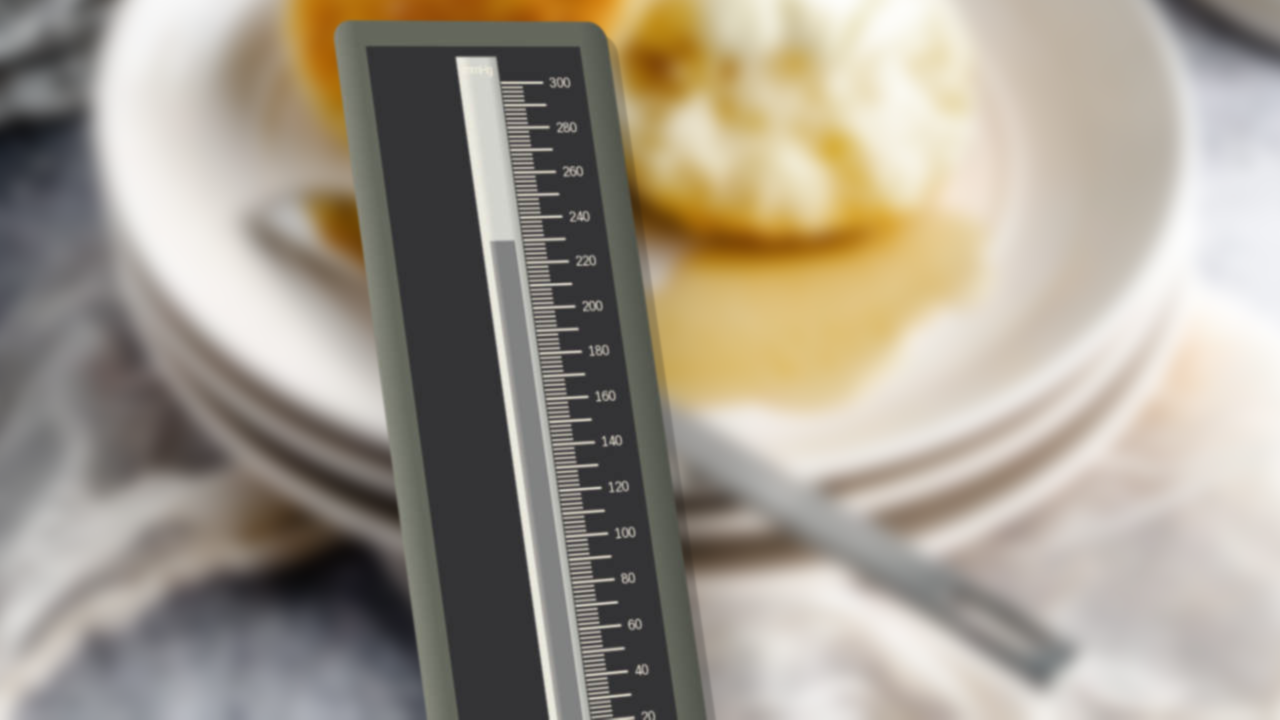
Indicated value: 230mmHg
